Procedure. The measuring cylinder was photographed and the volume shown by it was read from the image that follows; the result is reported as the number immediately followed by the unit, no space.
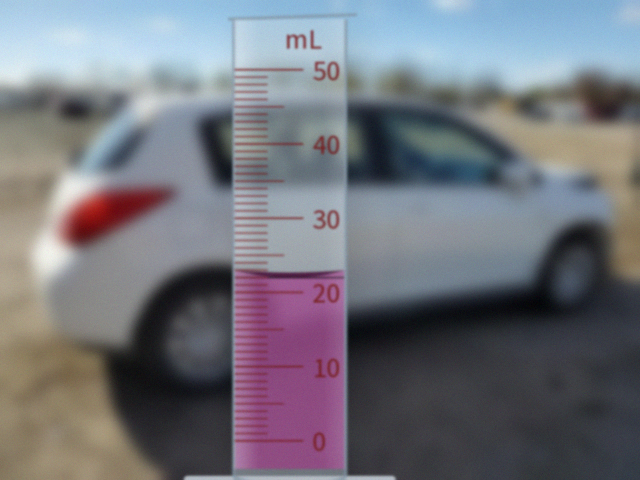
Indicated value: 22mL
